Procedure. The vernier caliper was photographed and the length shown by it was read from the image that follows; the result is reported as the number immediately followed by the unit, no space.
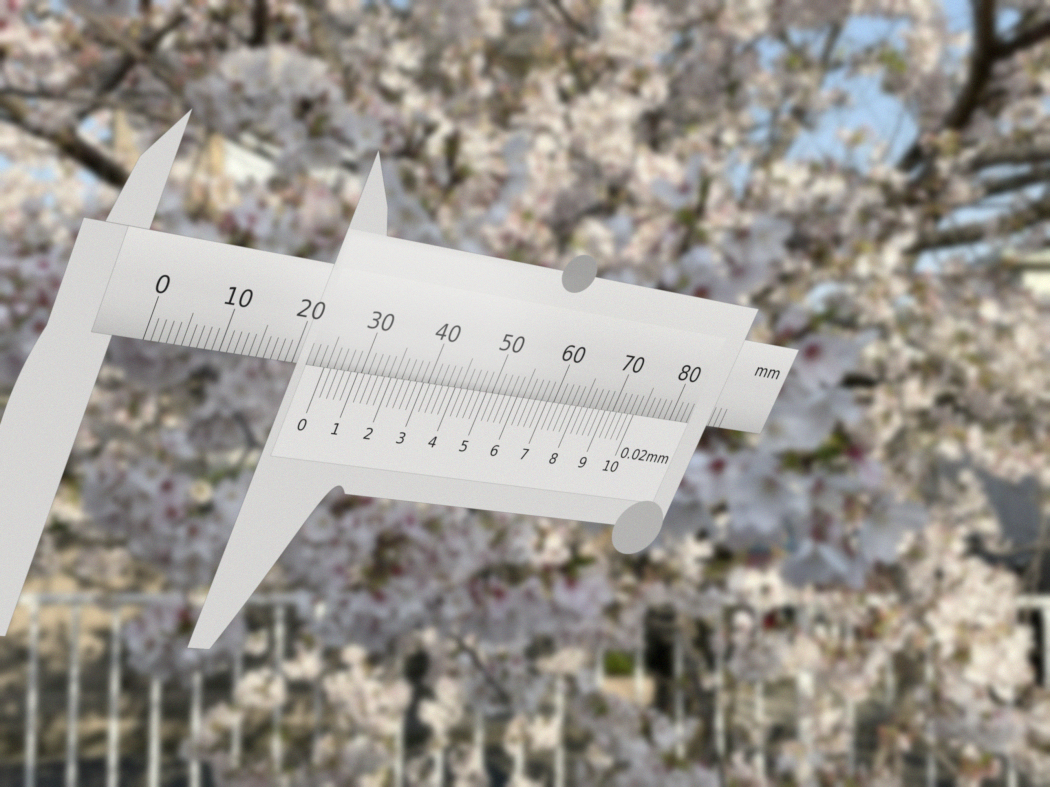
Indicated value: 24.6mm
